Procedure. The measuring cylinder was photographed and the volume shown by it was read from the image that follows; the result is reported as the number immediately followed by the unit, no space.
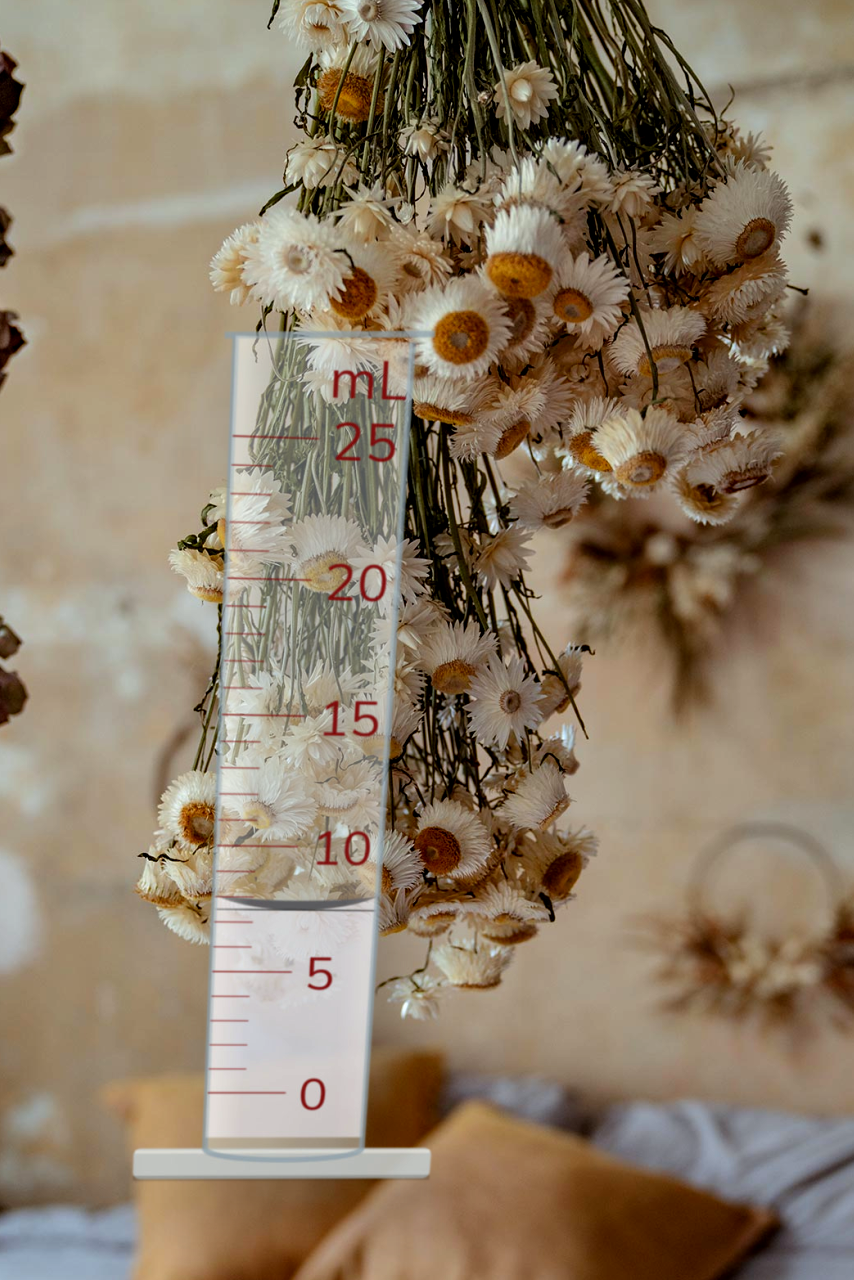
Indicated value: 7.5mL
